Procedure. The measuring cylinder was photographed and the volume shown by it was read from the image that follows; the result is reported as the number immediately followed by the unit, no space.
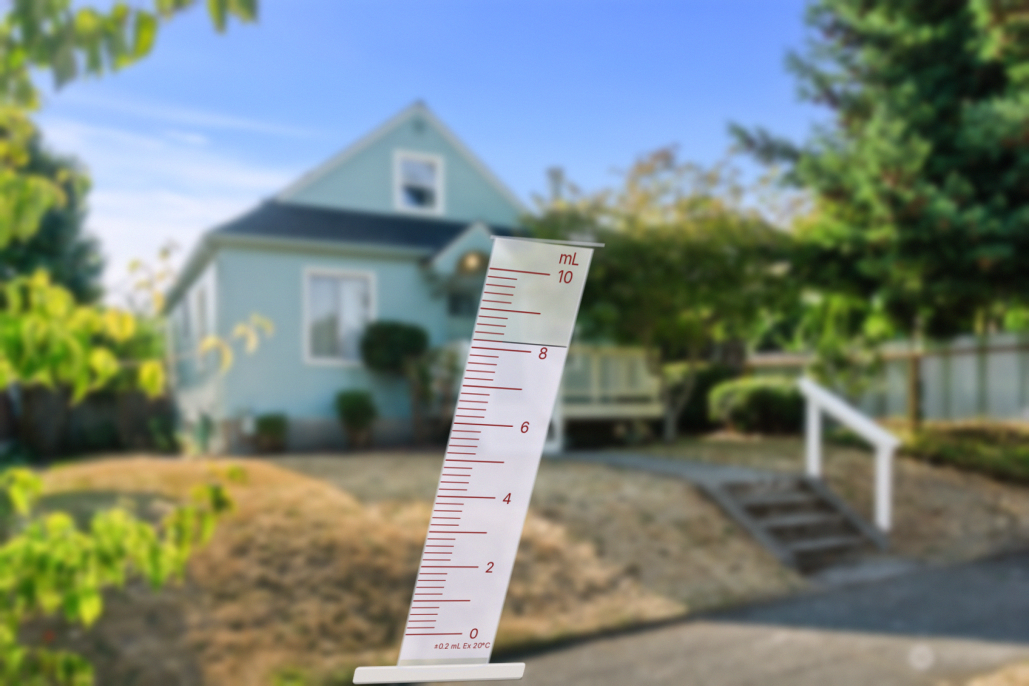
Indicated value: 8.2mL
